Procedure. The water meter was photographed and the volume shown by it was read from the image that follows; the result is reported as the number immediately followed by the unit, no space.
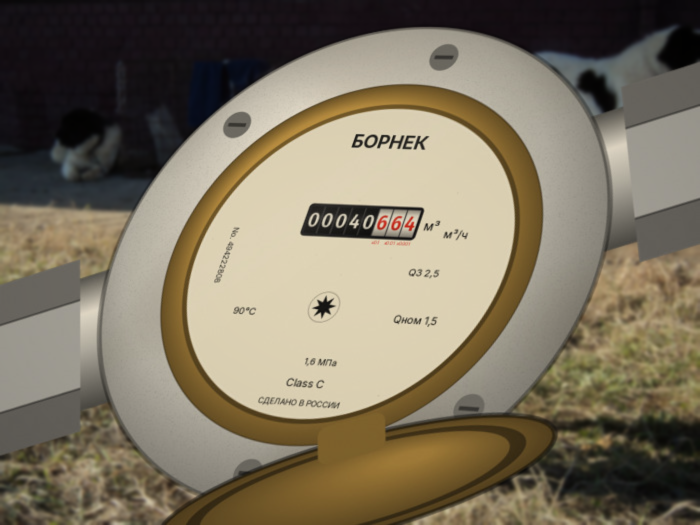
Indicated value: 40.664m³
